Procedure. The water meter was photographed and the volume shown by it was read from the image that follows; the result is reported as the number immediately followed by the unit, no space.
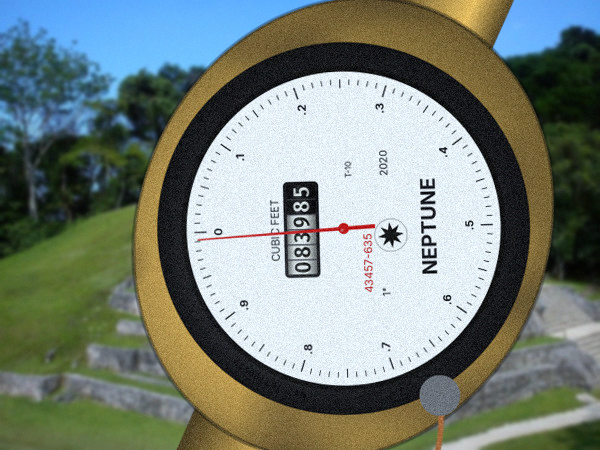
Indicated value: 83984.99ft³
